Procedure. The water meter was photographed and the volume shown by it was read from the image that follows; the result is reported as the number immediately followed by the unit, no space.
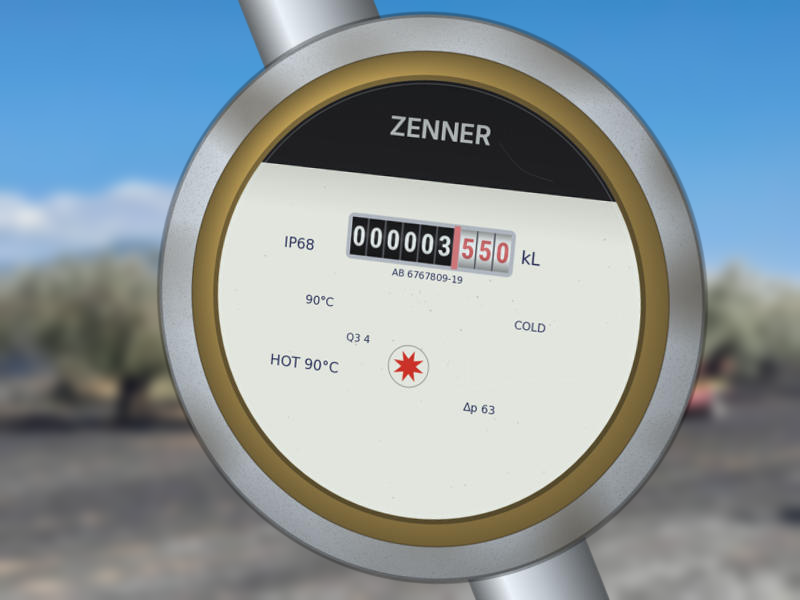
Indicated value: 3.550kL
